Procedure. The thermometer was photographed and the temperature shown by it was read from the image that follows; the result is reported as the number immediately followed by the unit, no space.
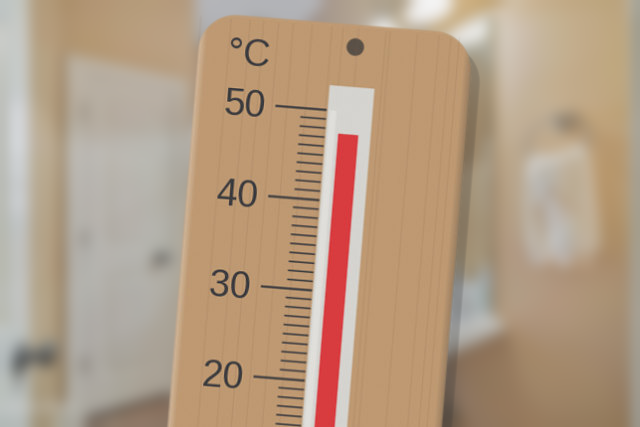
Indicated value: 47.5°C
